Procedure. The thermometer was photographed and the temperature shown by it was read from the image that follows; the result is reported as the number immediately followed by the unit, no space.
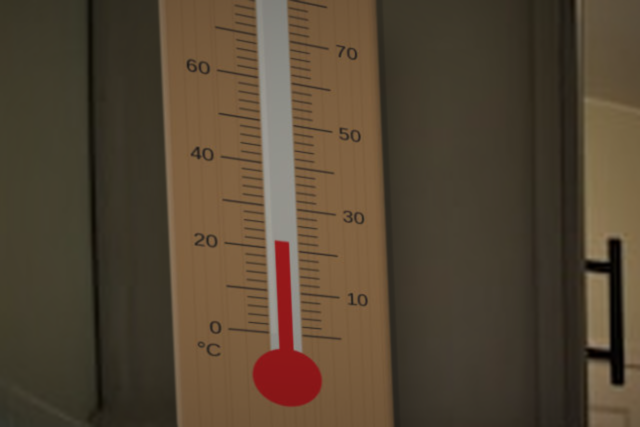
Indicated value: 22°C
